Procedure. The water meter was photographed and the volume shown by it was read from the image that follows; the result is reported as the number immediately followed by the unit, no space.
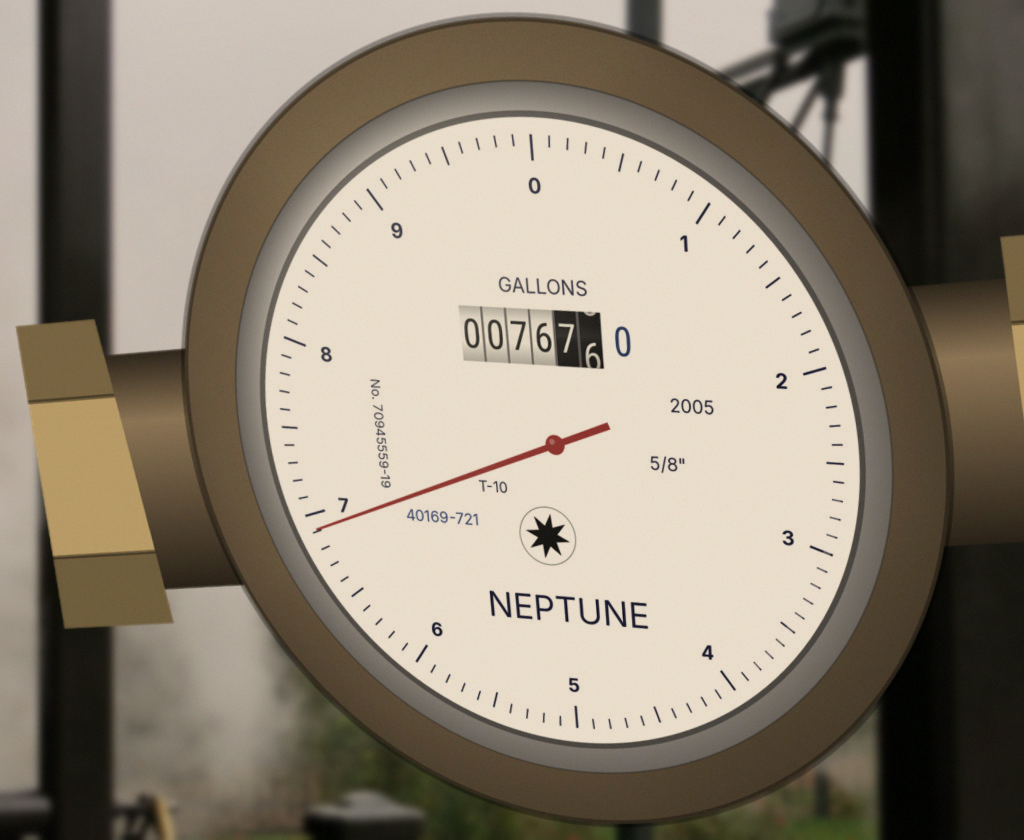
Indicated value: 76756.9gal
